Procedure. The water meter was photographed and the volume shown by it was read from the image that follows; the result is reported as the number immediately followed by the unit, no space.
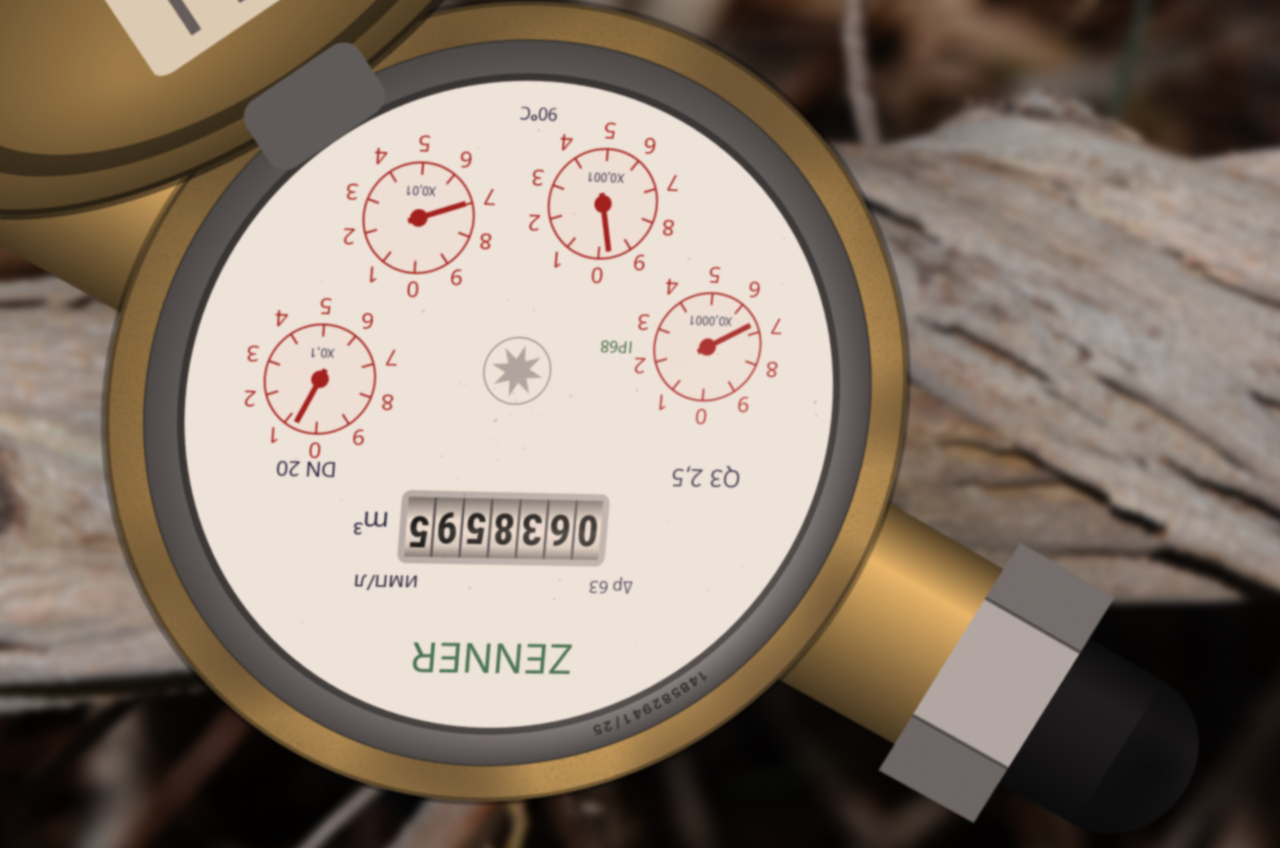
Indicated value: 638595.0696m³
